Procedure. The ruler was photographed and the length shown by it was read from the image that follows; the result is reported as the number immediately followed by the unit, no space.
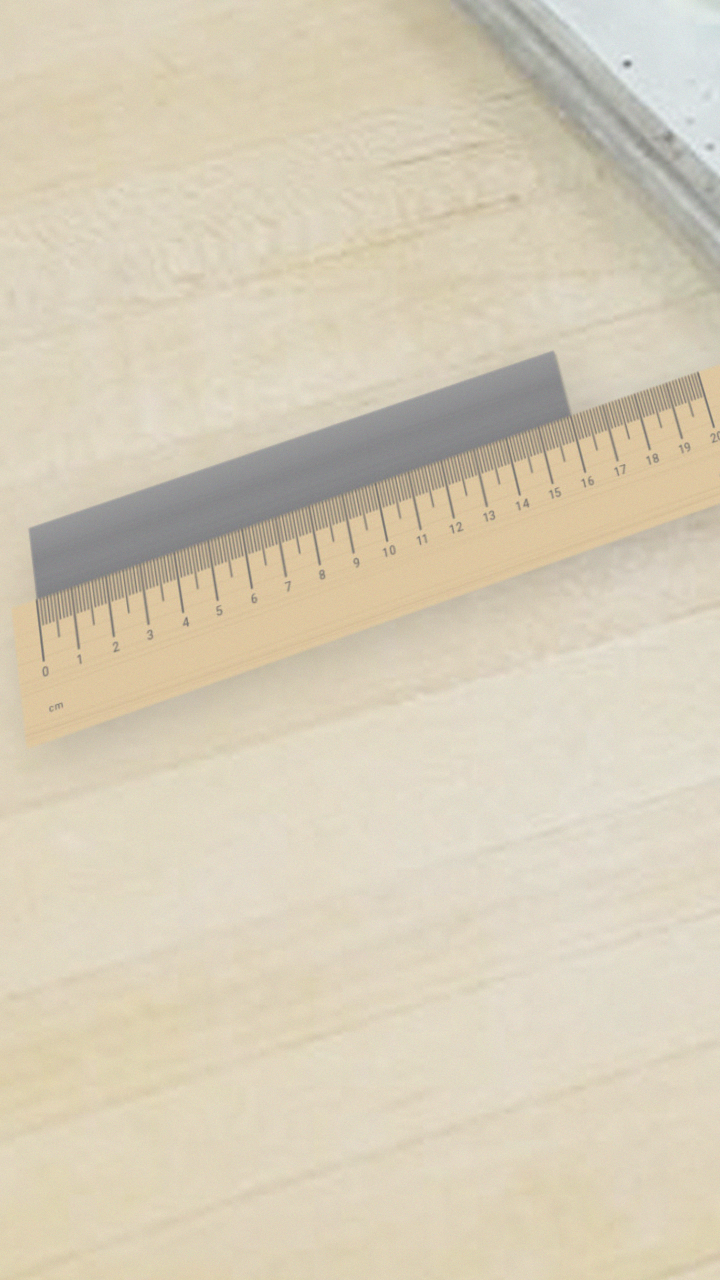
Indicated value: 16cm
